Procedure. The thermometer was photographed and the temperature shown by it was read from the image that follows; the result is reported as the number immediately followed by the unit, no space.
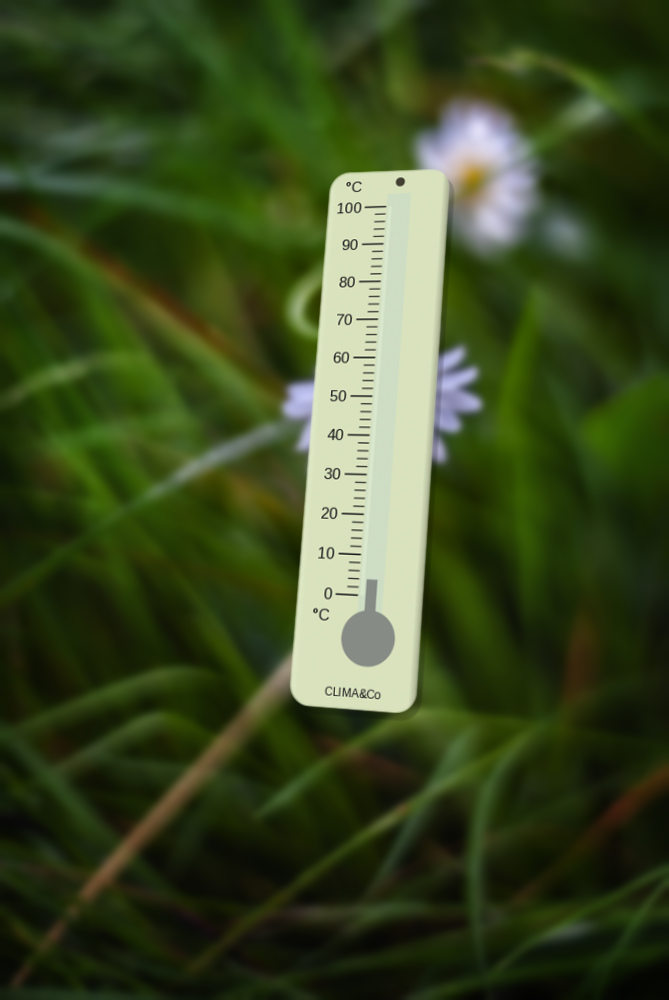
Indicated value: 4°C
